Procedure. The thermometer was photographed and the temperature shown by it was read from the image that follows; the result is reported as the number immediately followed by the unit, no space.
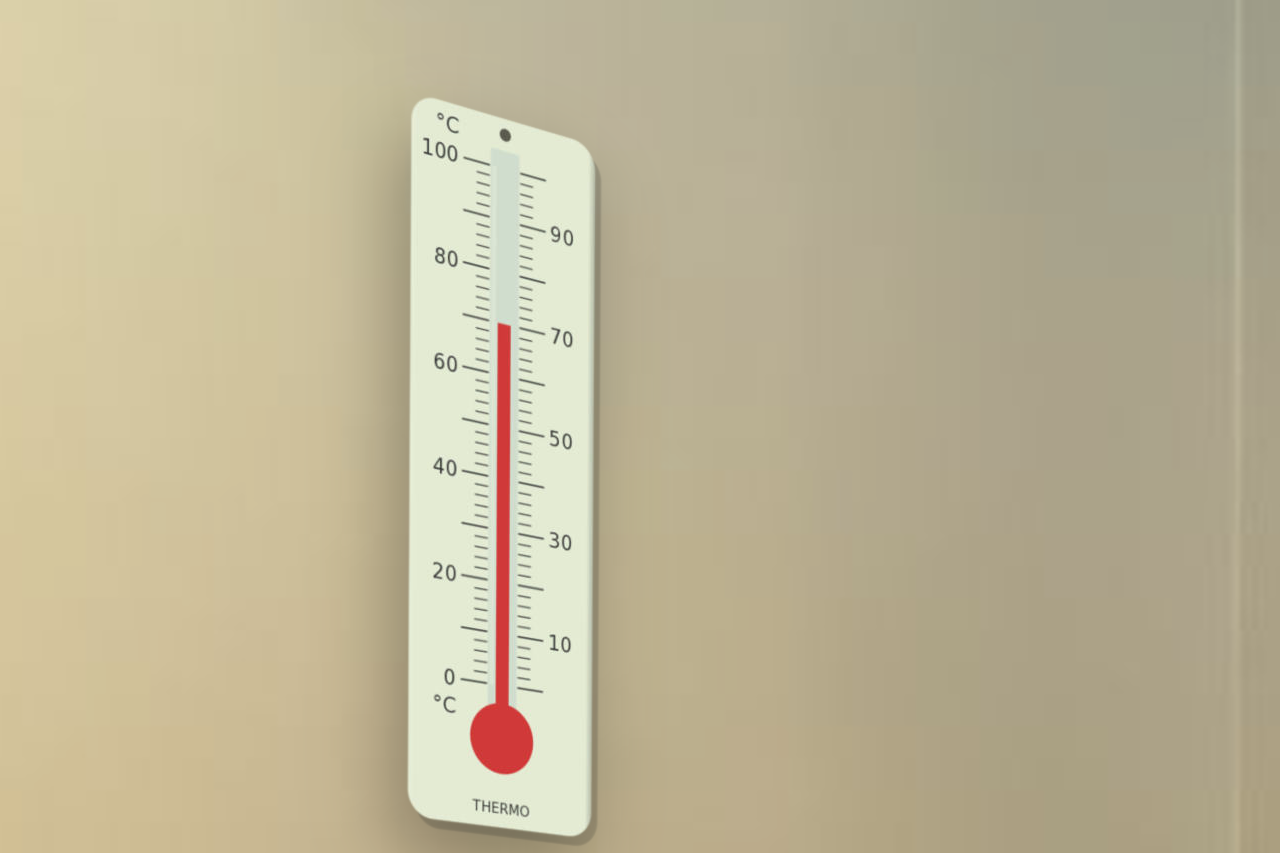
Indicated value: 70°C
